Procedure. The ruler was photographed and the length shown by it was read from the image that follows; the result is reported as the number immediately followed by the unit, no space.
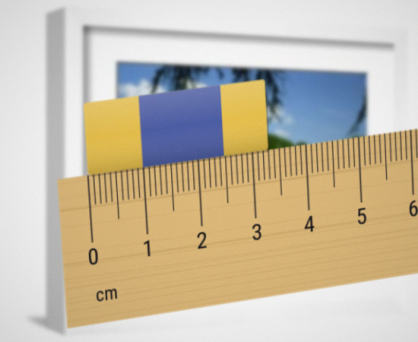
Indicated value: 3.3cm
